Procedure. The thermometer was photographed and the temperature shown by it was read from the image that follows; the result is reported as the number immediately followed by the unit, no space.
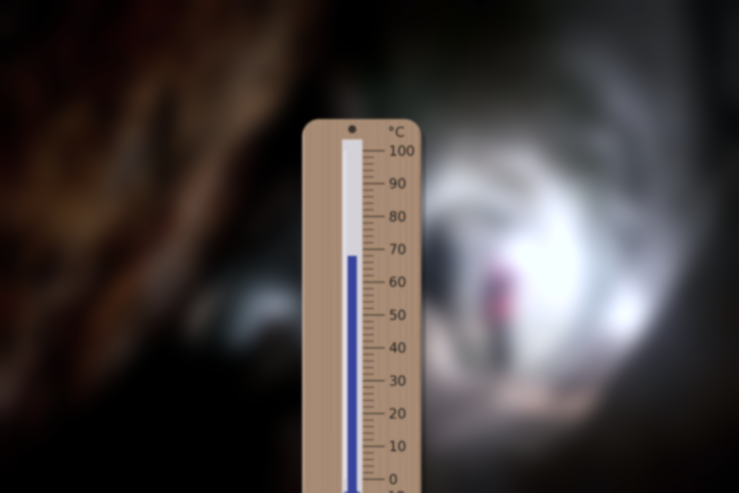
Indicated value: 68°C
